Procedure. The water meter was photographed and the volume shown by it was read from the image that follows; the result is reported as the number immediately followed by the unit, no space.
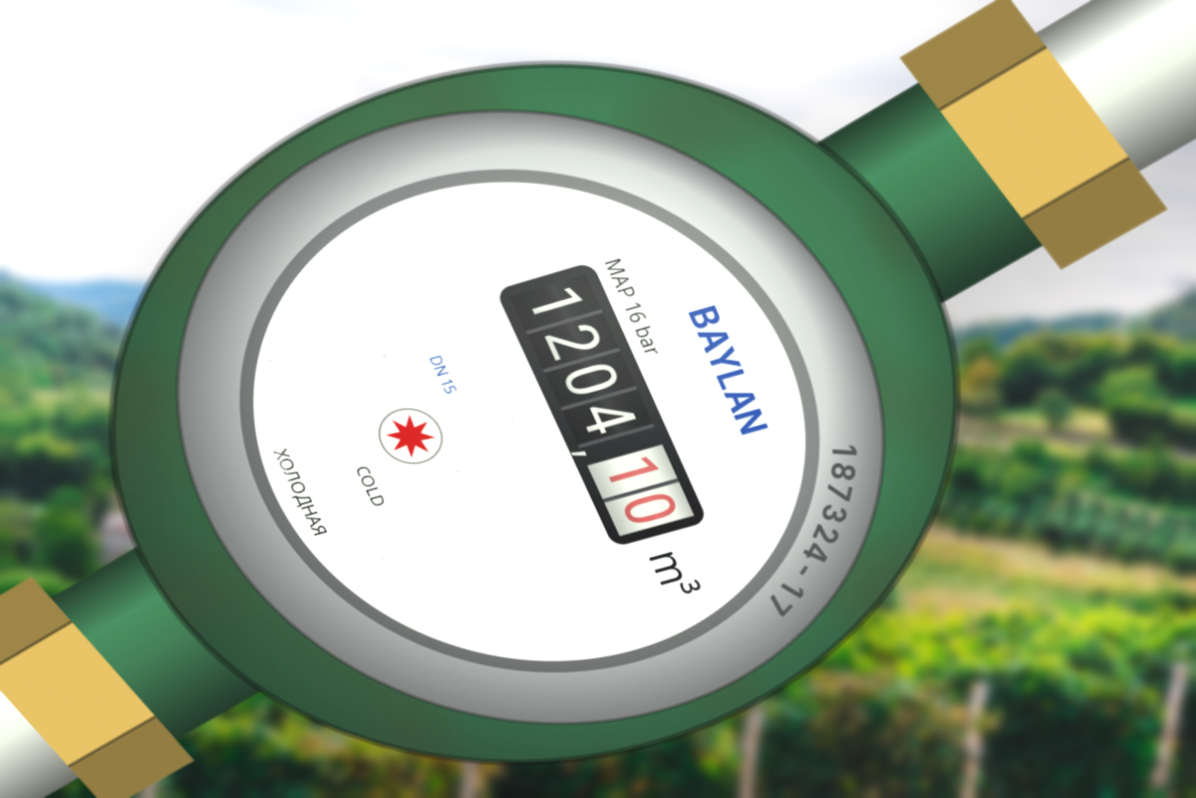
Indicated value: 1204.10m³
